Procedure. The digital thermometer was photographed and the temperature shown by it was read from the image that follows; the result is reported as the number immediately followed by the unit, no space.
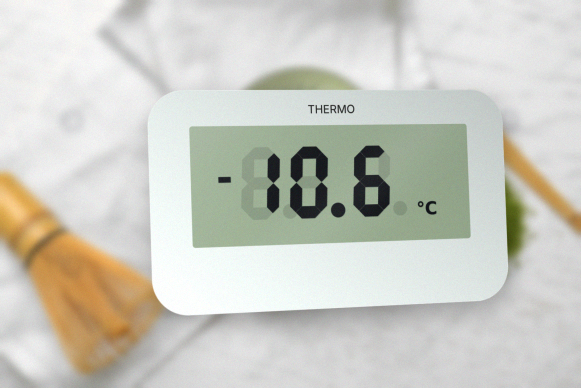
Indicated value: -10.6°C
